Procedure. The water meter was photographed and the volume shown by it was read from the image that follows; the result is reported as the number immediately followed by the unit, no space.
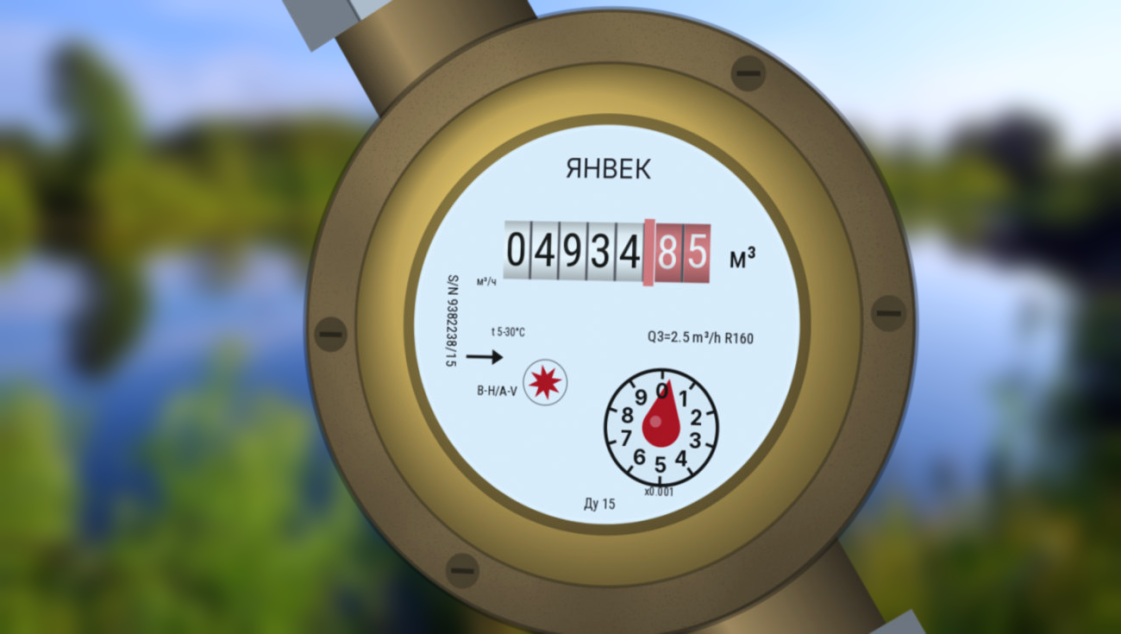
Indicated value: 4934.850m³
